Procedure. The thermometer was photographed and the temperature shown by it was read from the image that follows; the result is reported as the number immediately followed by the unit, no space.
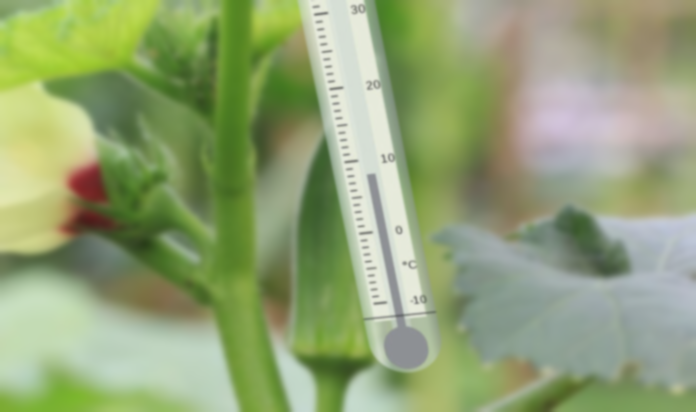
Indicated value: 8°C
